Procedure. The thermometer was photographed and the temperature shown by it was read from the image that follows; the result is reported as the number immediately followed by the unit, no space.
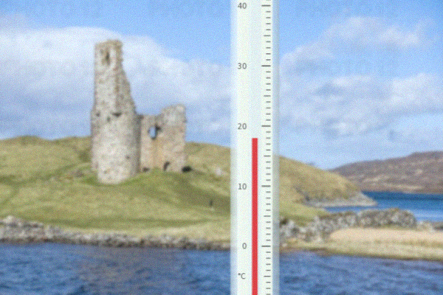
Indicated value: 18°C
